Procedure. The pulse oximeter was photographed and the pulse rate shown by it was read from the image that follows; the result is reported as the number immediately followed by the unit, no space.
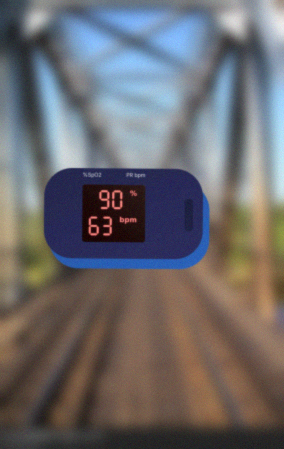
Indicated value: 63bpm
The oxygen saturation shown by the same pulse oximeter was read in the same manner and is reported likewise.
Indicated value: 90%
